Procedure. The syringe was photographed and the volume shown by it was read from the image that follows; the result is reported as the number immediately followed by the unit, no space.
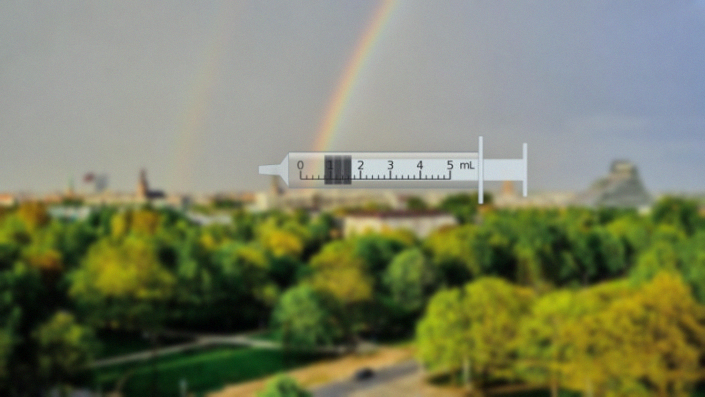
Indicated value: 0.8mL
